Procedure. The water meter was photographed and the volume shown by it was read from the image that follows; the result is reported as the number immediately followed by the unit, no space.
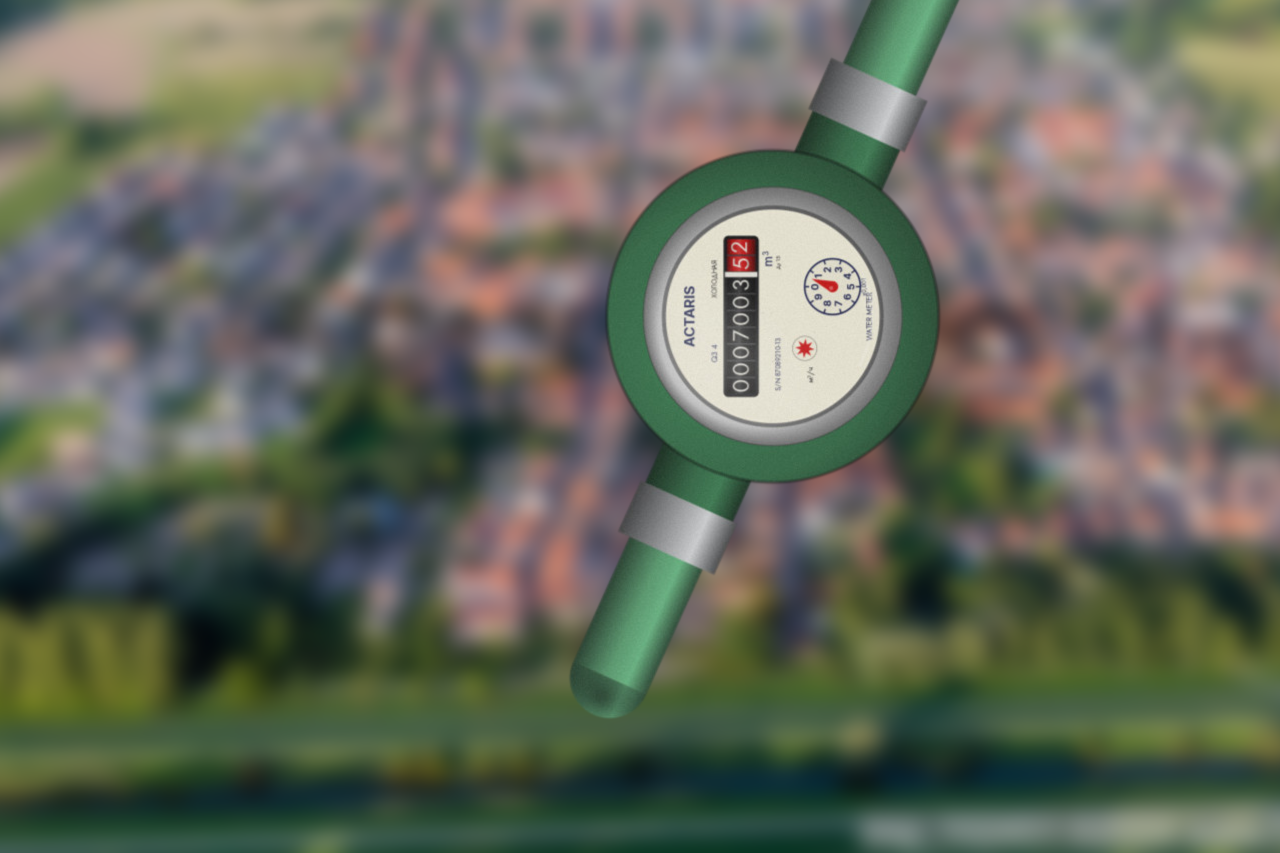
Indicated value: 7003.520m³
